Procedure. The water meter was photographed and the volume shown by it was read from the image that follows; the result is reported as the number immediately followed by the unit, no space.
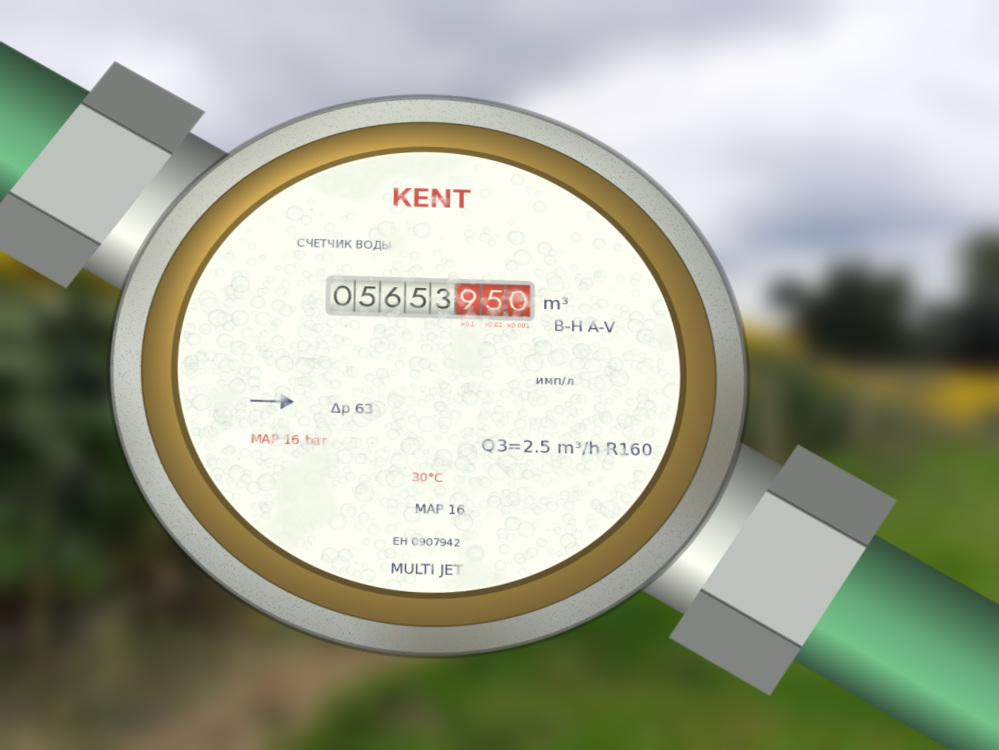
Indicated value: 5653.950m³
